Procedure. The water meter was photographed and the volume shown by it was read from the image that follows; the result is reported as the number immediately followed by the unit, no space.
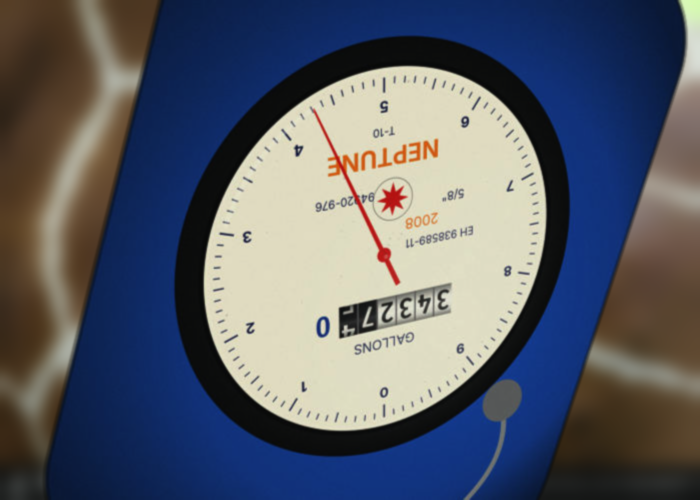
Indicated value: 3432744.3gal
